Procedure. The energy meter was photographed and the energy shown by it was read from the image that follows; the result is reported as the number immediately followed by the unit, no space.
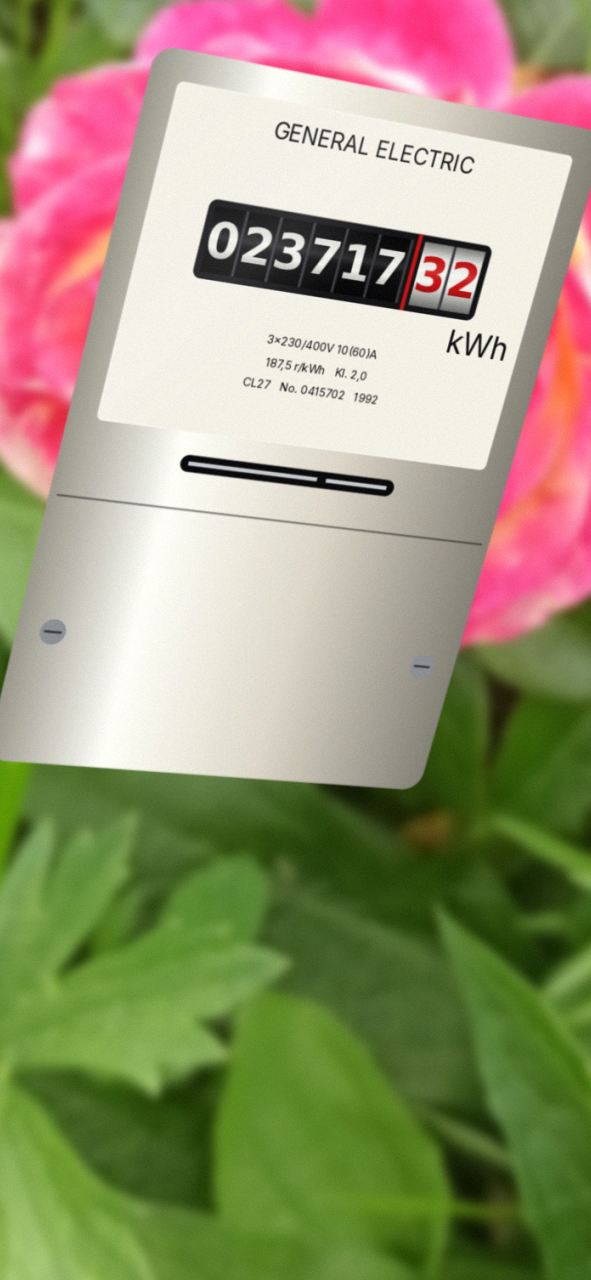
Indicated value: 23717.32kWh
